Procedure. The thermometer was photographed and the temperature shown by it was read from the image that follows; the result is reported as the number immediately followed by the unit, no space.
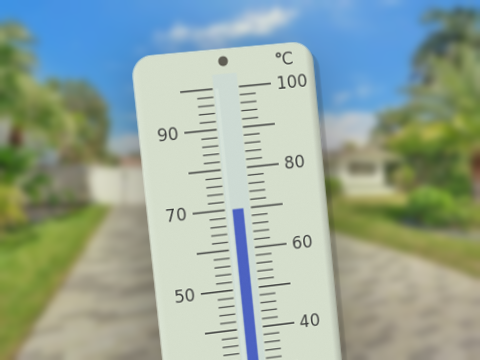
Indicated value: 70°C
